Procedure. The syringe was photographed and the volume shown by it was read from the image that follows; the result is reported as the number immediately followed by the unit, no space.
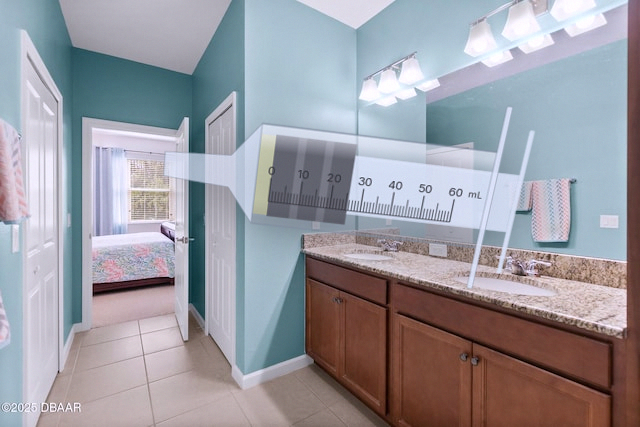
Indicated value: 0mL
